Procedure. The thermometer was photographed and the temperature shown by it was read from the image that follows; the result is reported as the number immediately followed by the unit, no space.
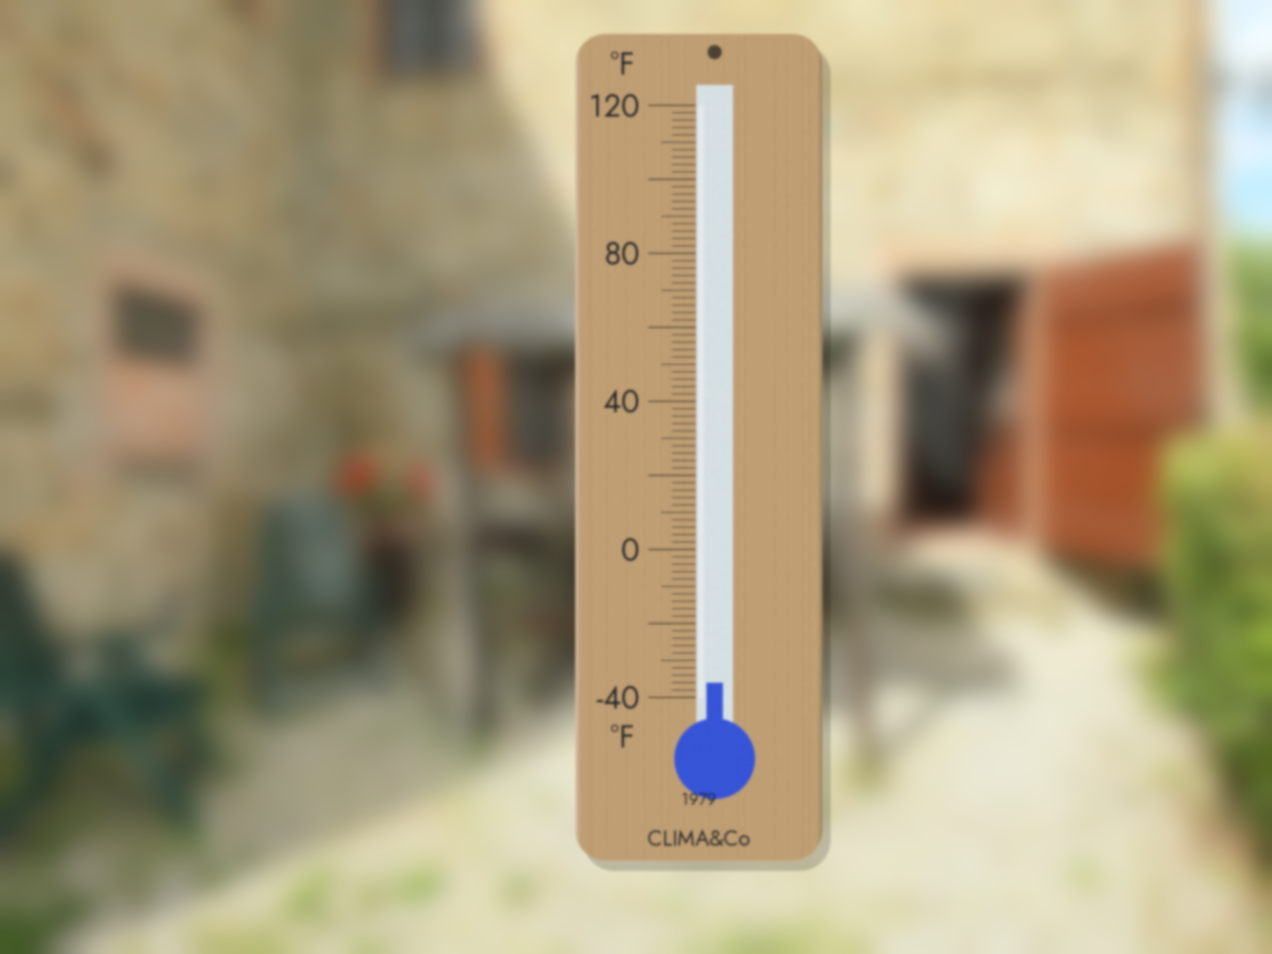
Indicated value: -36°F
